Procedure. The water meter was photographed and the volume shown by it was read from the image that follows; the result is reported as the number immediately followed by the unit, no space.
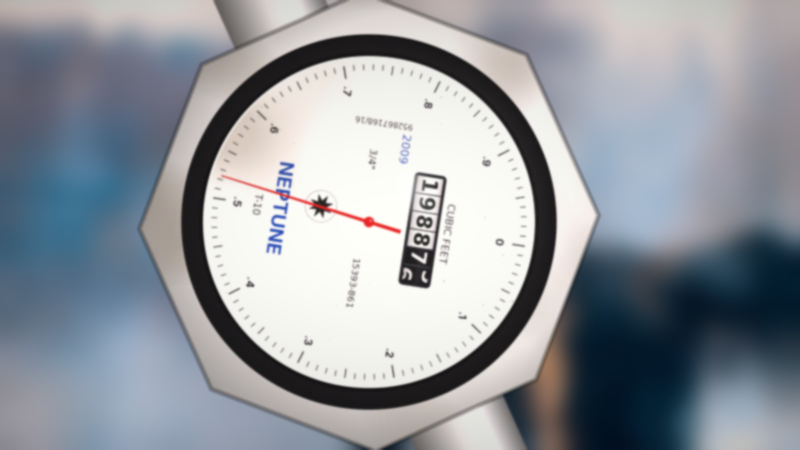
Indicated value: 198875.52ft³
